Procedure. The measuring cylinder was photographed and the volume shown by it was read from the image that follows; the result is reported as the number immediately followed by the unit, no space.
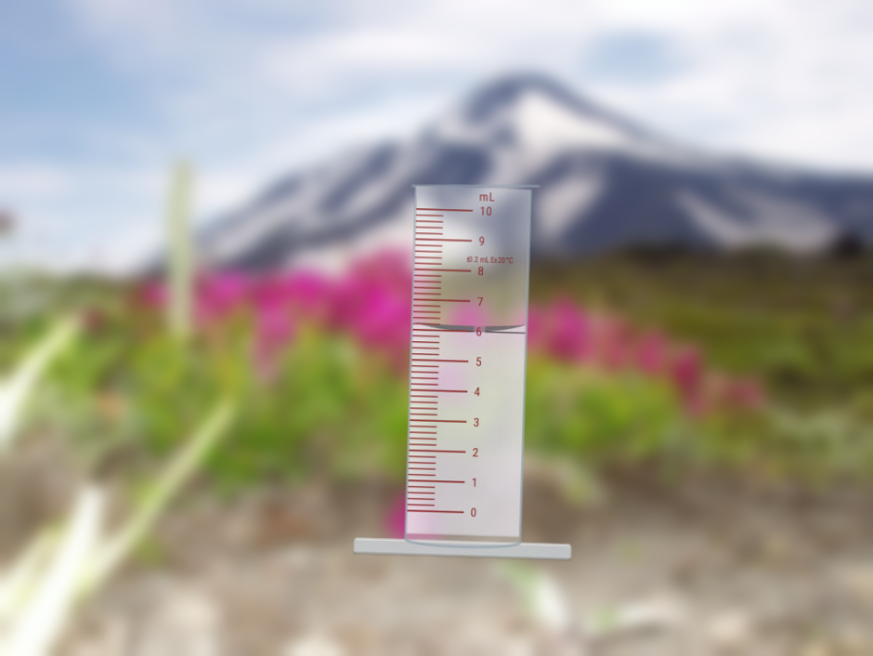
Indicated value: 6mL
